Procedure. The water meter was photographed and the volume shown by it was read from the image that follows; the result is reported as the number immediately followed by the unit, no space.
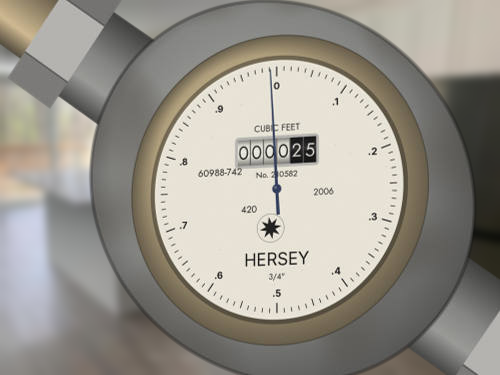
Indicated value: 24.99ft³
